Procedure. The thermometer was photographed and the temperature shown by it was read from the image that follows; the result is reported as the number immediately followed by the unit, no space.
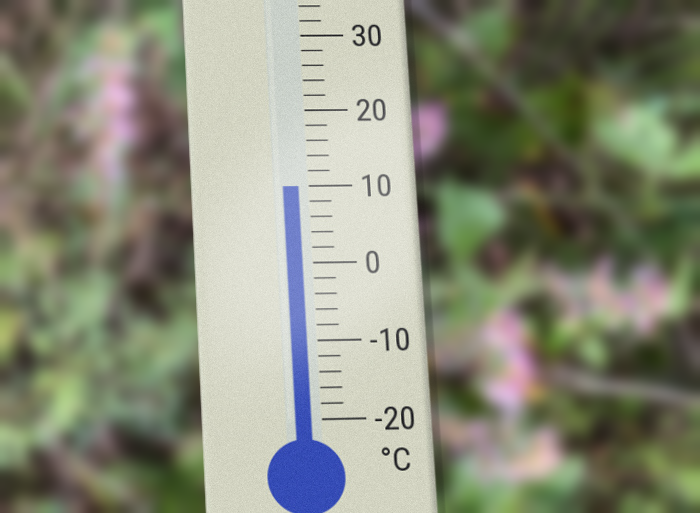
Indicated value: 10°C
